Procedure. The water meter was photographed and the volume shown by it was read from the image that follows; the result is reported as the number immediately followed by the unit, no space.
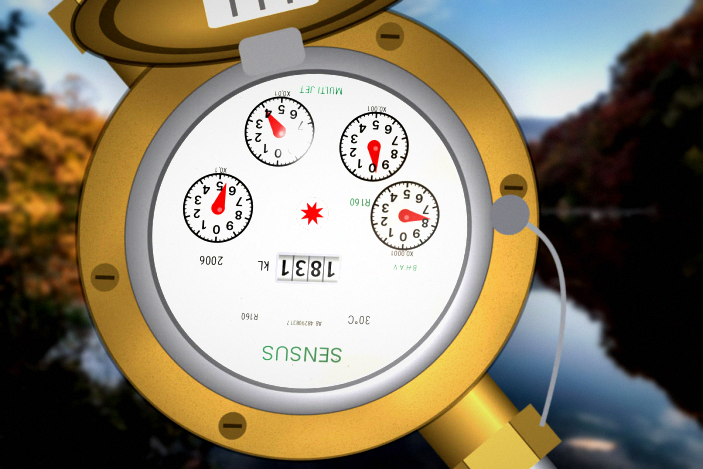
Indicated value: 1831.5397kL
